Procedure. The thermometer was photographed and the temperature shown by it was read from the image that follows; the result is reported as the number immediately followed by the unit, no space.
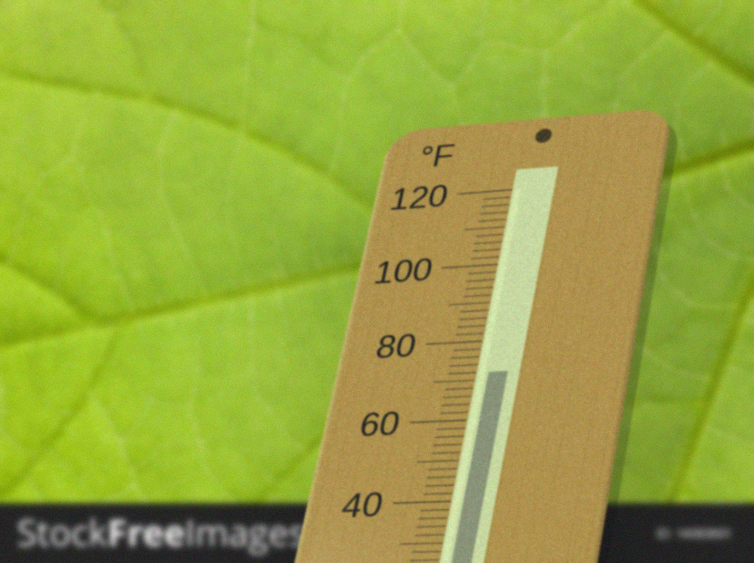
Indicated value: 72°F
